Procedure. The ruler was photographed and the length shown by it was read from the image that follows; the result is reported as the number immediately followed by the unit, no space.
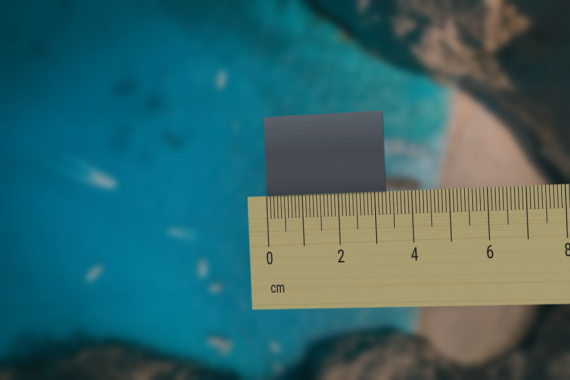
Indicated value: 3.3cm
